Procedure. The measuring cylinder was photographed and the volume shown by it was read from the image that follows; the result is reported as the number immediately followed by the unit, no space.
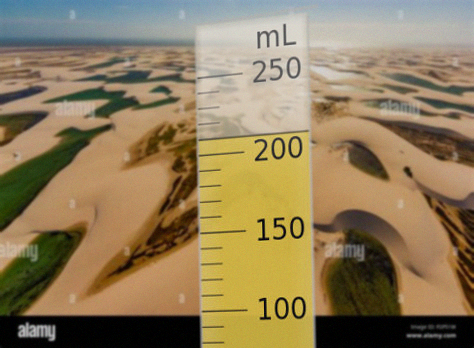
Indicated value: 210mL
